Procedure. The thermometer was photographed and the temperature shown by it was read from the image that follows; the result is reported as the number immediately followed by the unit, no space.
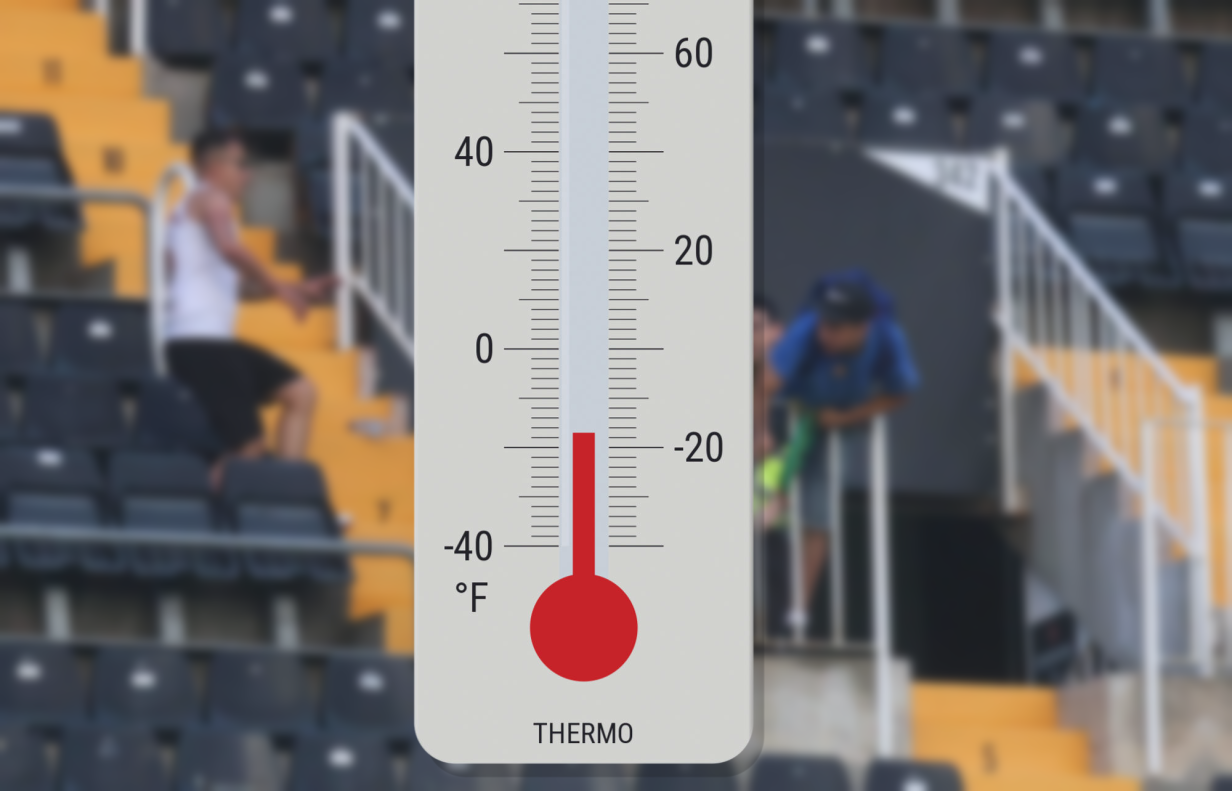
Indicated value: -17°F
